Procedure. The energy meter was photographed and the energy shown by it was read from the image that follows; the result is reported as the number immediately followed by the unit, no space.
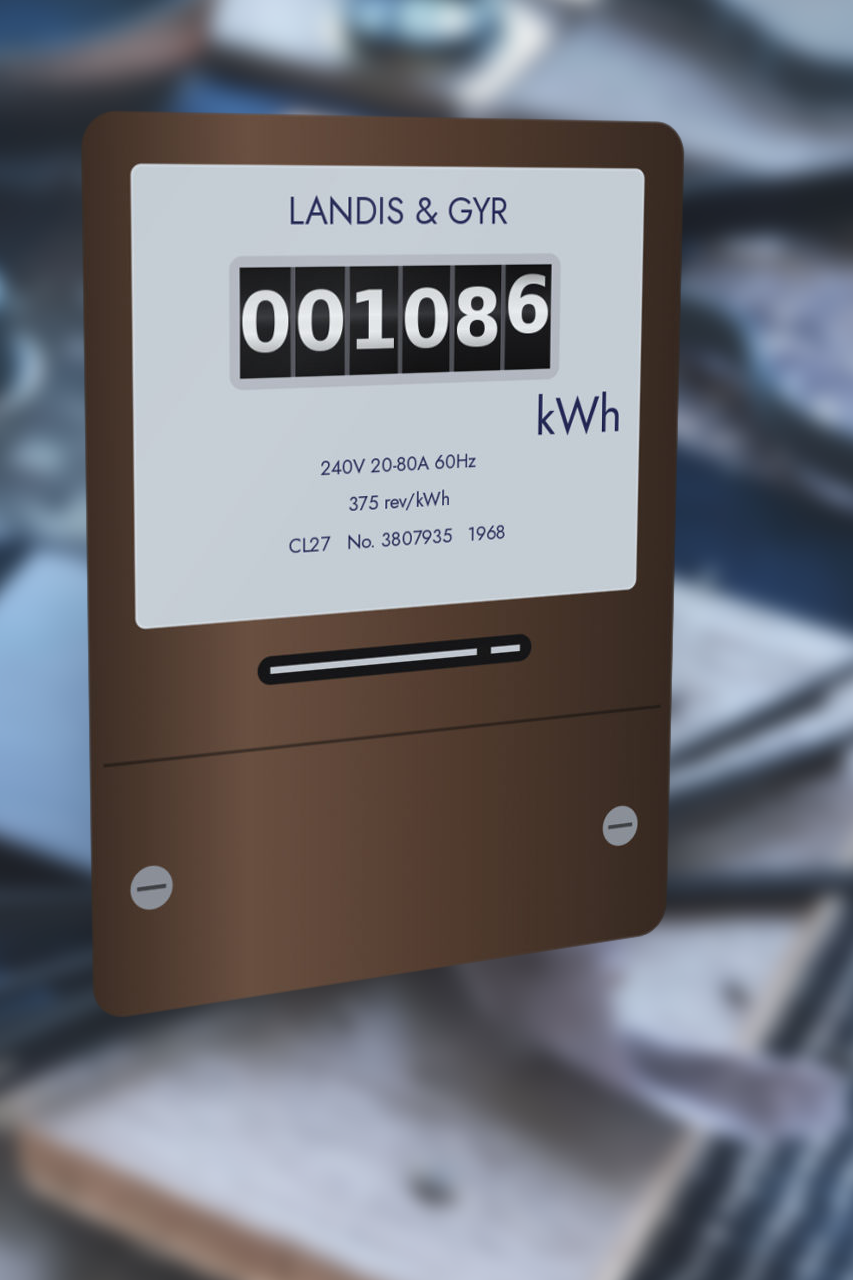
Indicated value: 1086kWh
